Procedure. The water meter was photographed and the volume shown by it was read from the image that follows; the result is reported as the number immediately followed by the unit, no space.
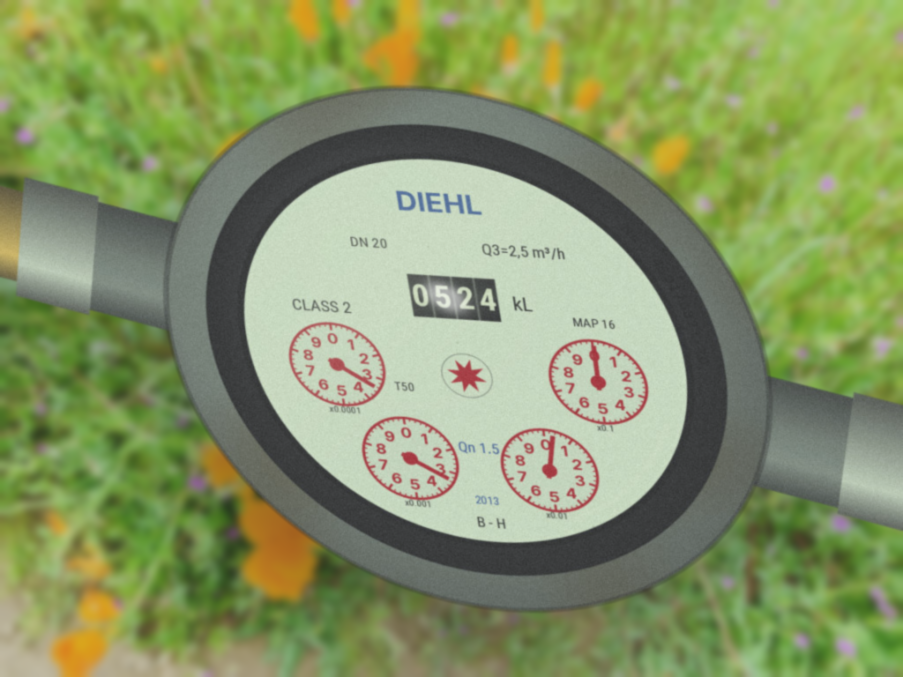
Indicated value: 524.0033kL
